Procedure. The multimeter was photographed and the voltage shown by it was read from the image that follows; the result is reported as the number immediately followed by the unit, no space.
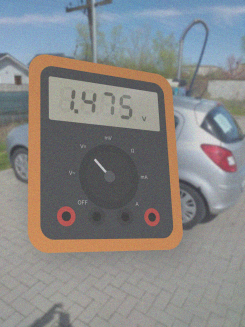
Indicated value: 1.475V
